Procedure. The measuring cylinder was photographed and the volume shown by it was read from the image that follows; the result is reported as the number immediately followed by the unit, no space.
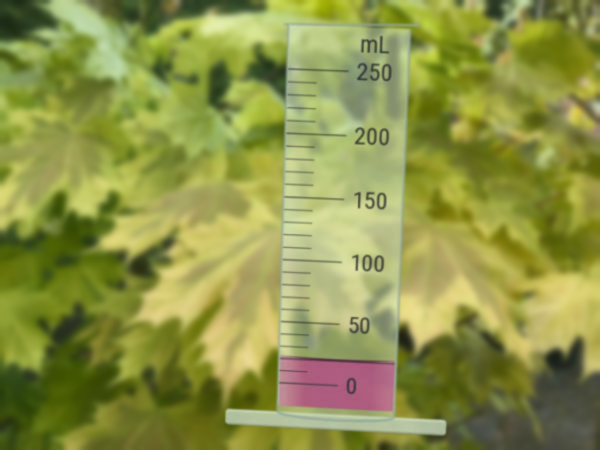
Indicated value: 20mL
